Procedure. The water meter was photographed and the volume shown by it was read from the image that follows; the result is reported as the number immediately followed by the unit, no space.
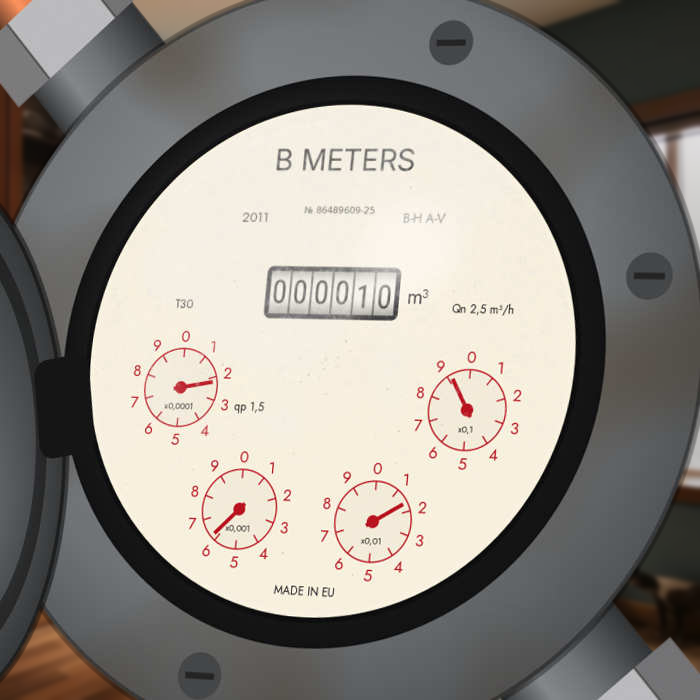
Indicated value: 9.9162m³
